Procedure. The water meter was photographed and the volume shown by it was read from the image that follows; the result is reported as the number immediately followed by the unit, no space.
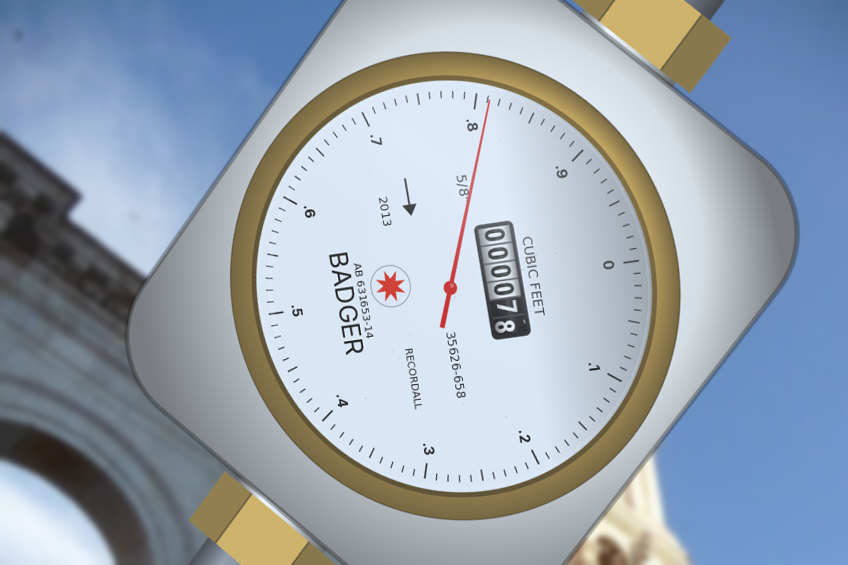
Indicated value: 77.81ft³
